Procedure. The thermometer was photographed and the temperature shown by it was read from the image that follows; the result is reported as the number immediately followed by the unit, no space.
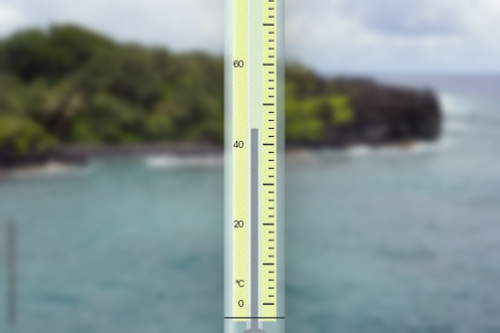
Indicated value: 44°C
